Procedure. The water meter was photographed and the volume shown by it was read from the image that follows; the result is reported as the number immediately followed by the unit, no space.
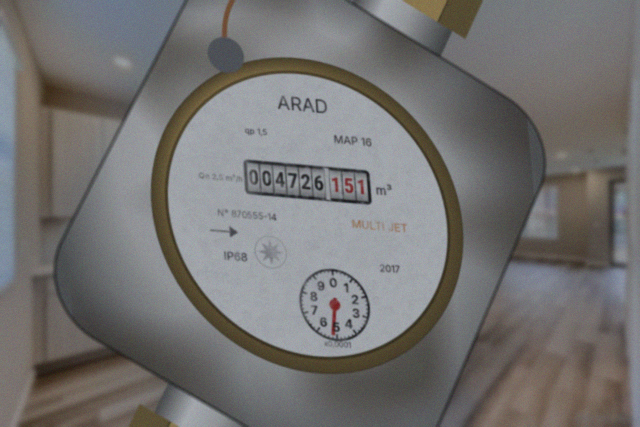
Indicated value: 4726.1515m³
